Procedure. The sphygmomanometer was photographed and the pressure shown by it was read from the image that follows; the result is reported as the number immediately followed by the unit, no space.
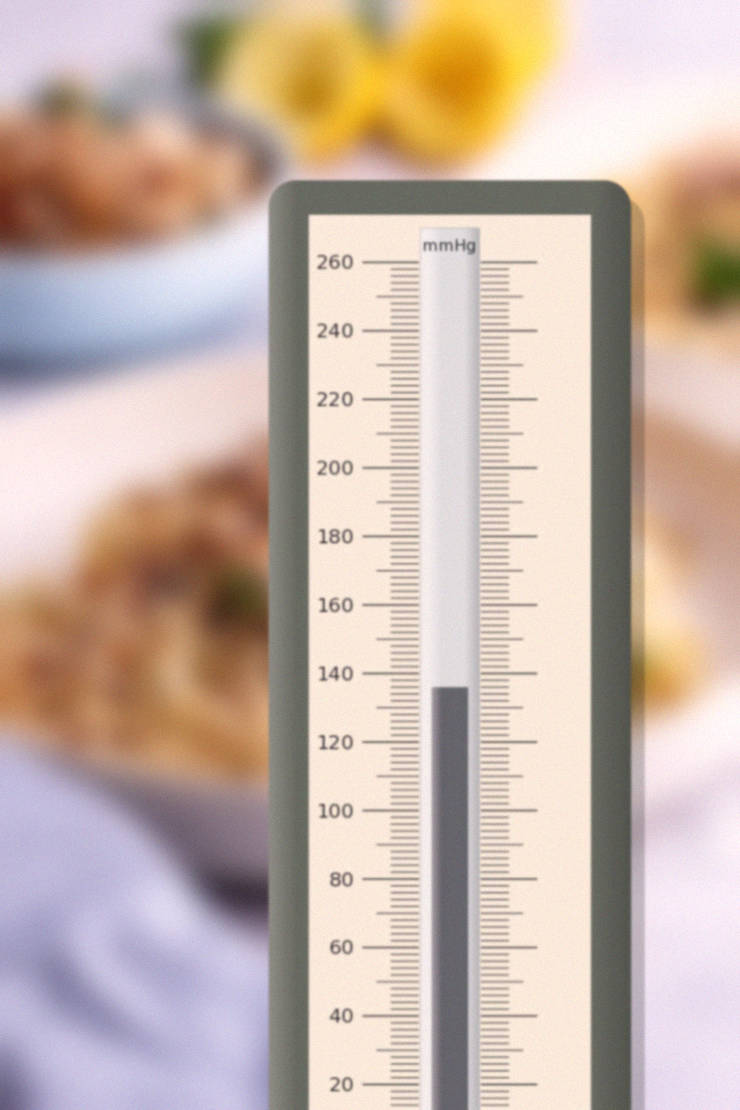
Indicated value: 136mmHg
